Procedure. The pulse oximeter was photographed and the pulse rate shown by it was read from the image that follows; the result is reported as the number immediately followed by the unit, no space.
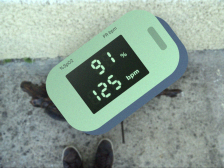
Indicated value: 125bpm
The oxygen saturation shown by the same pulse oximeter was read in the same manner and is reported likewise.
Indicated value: 91%
